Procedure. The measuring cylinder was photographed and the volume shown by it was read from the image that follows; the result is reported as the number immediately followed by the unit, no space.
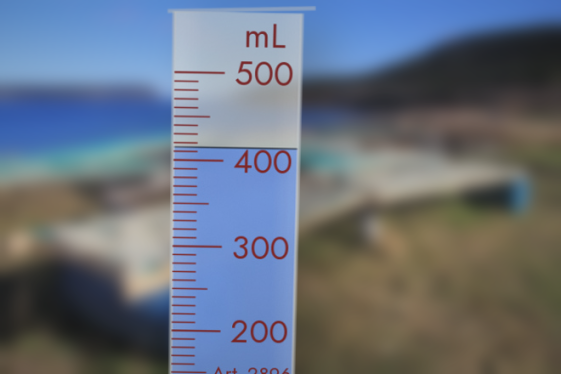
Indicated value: 415mL
